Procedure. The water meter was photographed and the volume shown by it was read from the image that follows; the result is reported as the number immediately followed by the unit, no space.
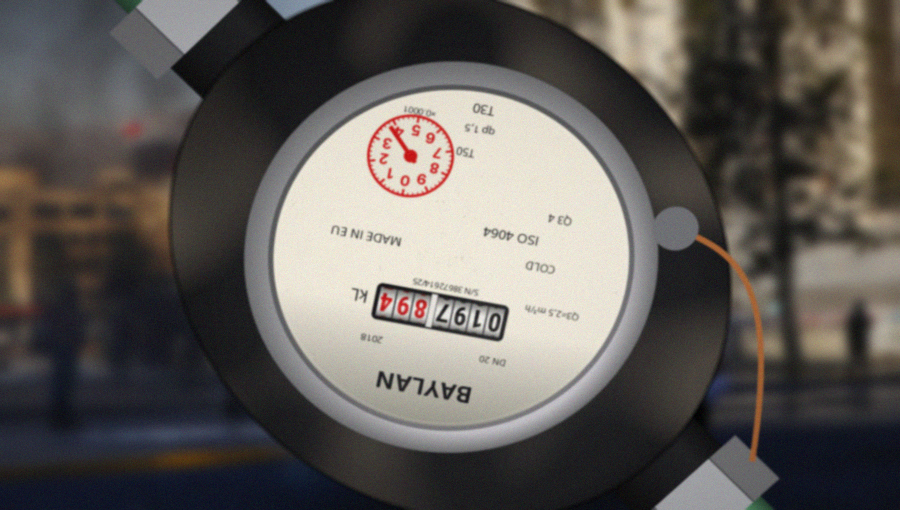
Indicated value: 197.8943kL
